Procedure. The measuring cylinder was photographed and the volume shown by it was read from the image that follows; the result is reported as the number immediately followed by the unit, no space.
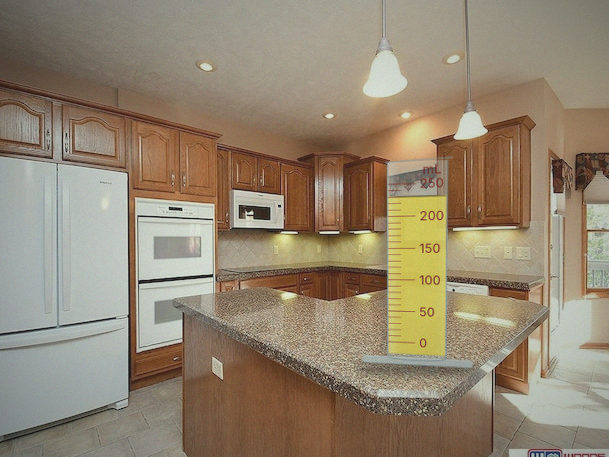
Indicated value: 230mL
